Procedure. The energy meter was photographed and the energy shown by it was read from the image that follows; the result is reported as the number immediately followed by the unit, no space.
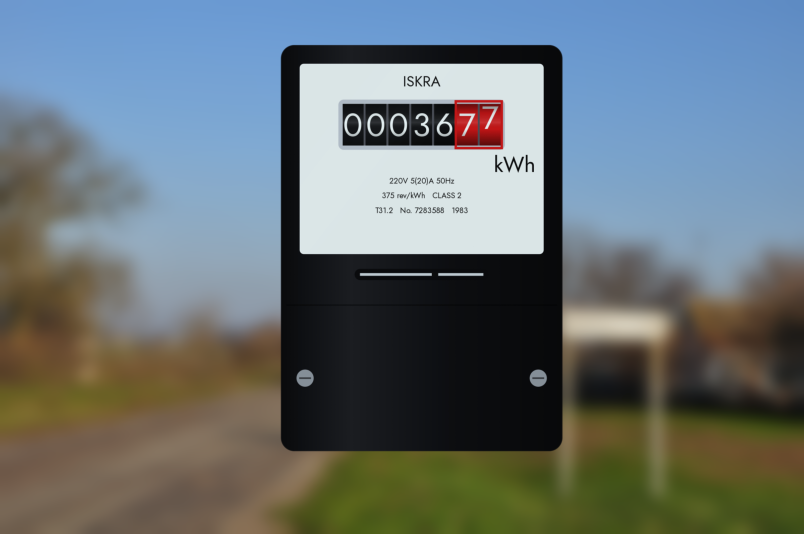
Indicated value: 36.77kWh
